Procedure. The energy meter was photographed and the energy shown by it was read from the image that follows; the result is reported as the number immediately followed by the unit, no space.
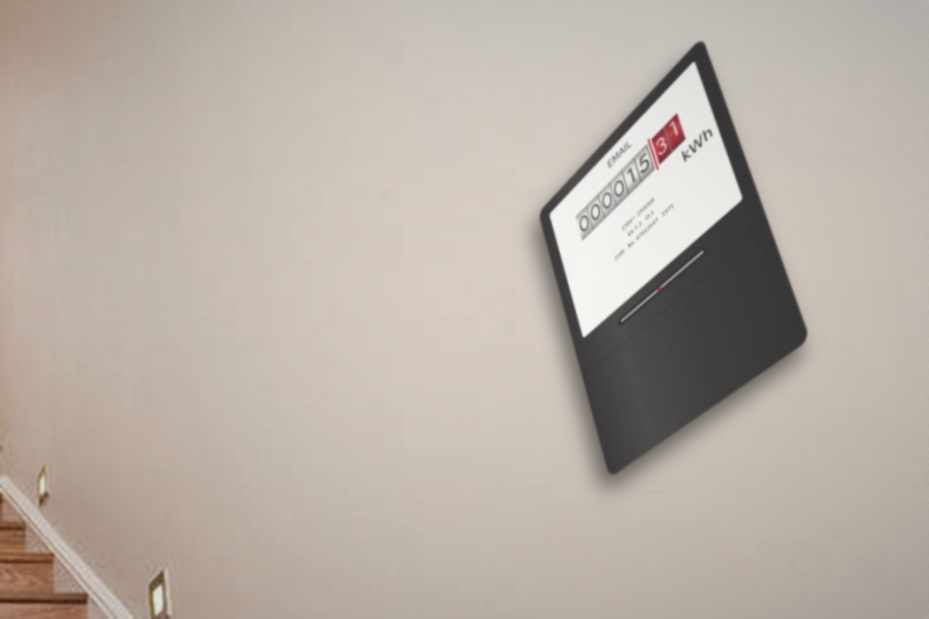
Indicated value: 15.31kWh
